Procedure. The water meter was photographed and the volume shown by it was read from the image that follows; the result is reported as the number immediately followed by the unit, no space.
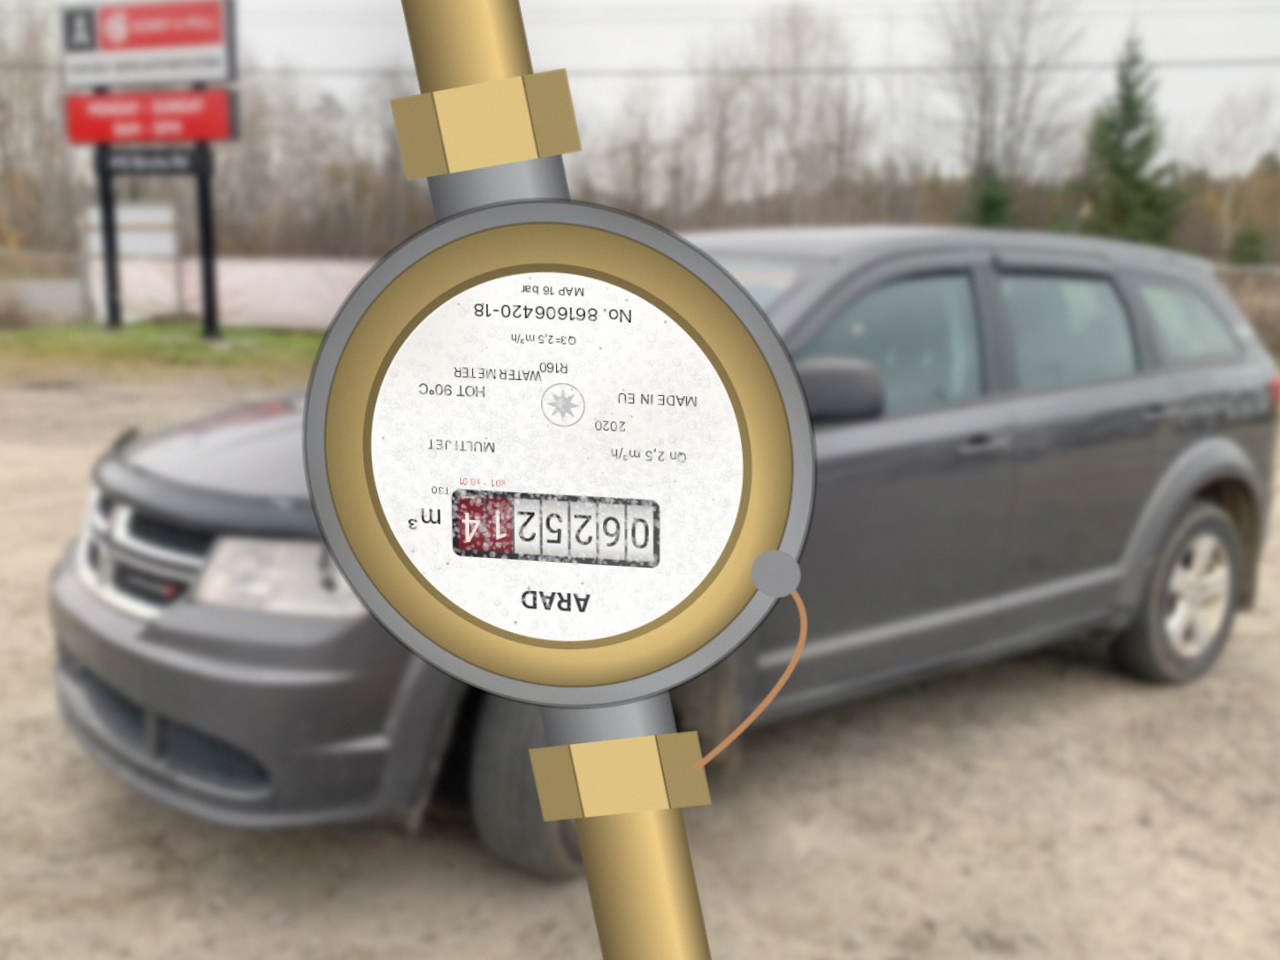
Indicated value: 6252.14m³
